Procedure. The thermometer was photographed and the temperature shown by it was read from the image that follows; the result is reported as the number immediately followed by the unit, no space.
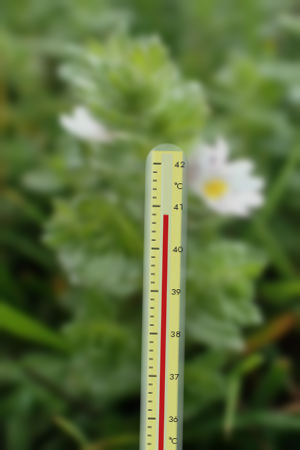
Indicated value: 40.8°C
